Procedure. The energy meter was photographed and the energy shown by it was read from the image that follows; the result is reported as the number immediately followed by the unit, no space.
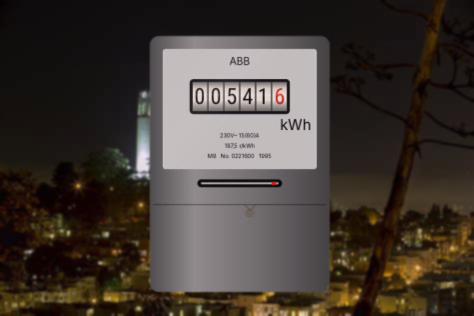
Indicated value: 541.6kWh
